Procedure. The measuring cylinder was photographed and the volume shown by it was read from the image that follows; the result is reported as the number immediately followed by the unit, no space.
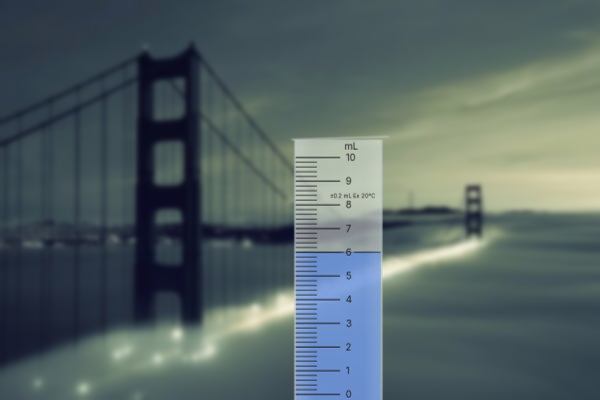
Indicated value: 6mL
